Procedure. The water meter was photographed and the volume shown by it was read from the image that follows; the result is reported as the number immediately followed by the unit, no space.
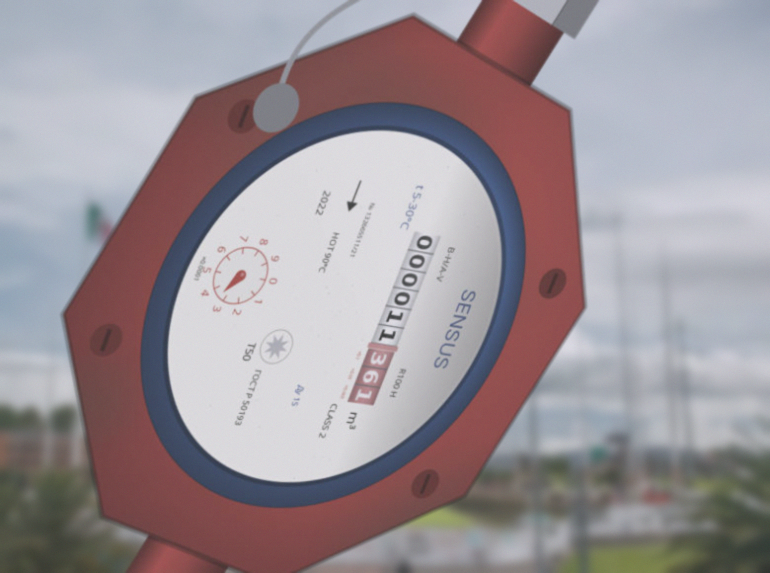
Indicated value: 11.3613m³
